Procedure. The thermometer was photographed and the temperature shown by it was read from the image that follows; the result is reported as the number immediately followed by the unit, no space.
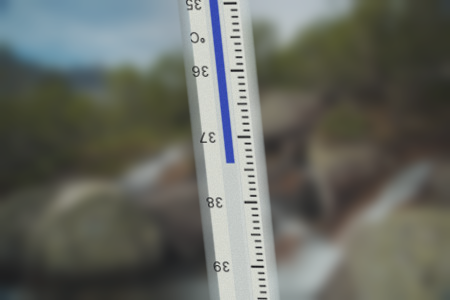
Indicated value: 37.4°C
